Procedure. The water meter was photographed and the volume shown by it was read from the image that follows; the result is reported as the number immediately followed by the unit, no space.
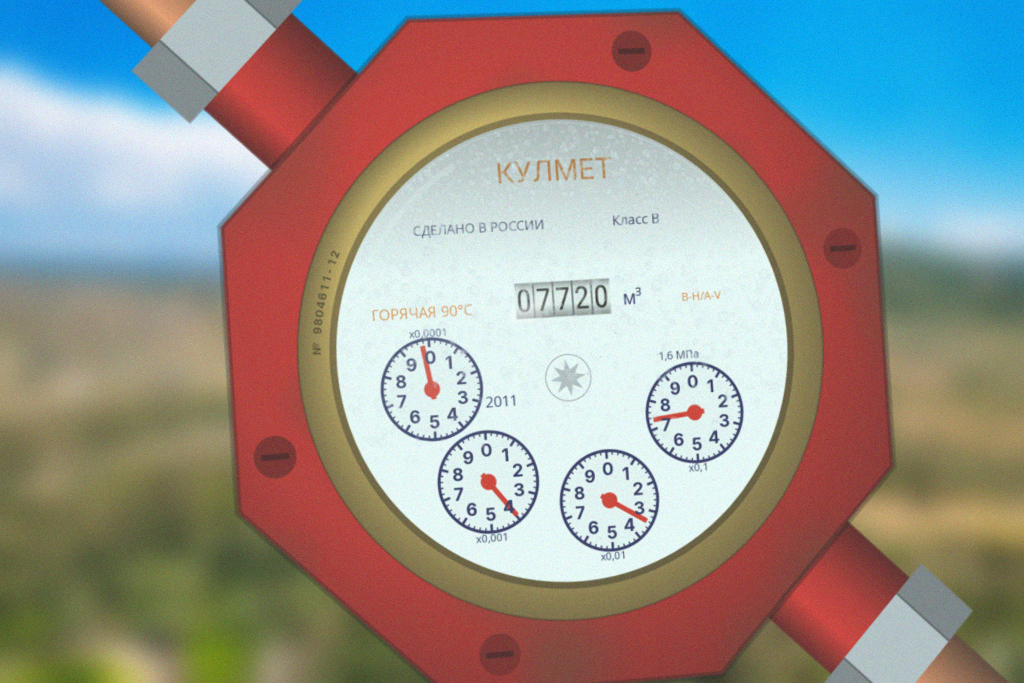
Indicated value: 7720.7339m³
